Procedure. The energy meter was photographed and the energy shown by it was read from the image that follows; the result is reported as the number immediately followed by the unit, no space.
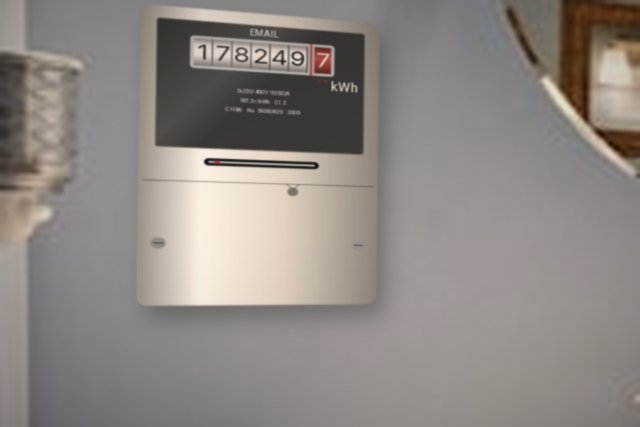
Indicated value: 178249.7kWh
